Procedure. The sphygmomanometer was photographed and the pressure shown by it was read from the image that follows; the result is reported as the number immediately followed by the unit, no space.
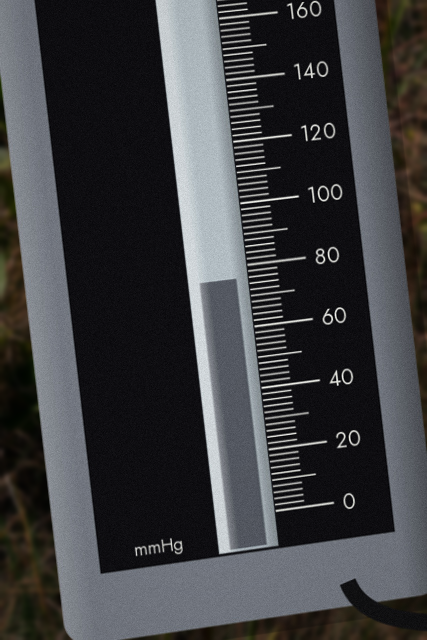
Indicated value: 76mmHg
